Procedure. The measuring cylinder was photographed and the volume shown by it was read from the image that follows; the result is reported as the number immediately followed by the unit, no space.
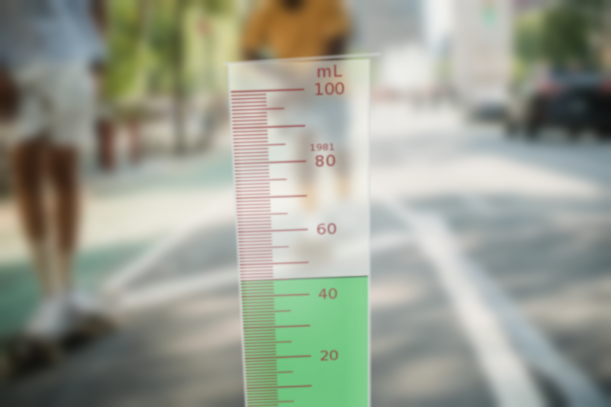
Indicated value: 45mL
